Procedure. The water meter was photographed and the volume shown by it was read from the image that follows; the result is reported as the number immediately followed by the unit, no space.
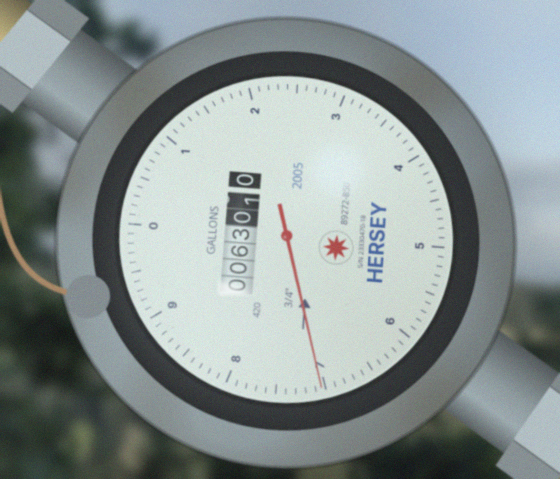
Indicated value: 63007.0gal
